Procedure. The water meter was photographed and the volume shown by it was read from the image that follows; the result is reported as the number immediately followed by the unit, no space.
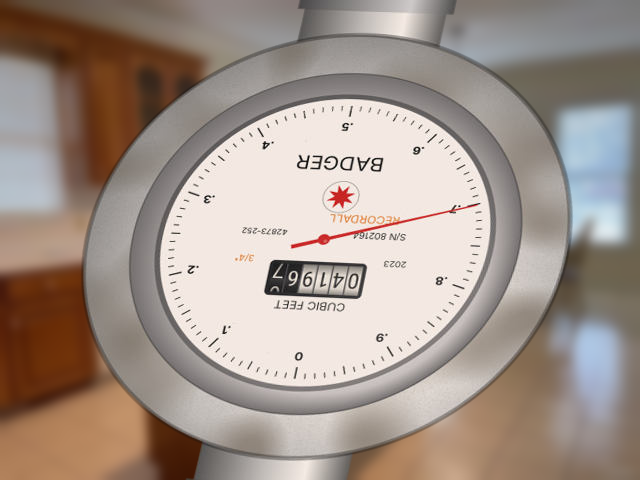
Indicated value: 41966.70ft³
